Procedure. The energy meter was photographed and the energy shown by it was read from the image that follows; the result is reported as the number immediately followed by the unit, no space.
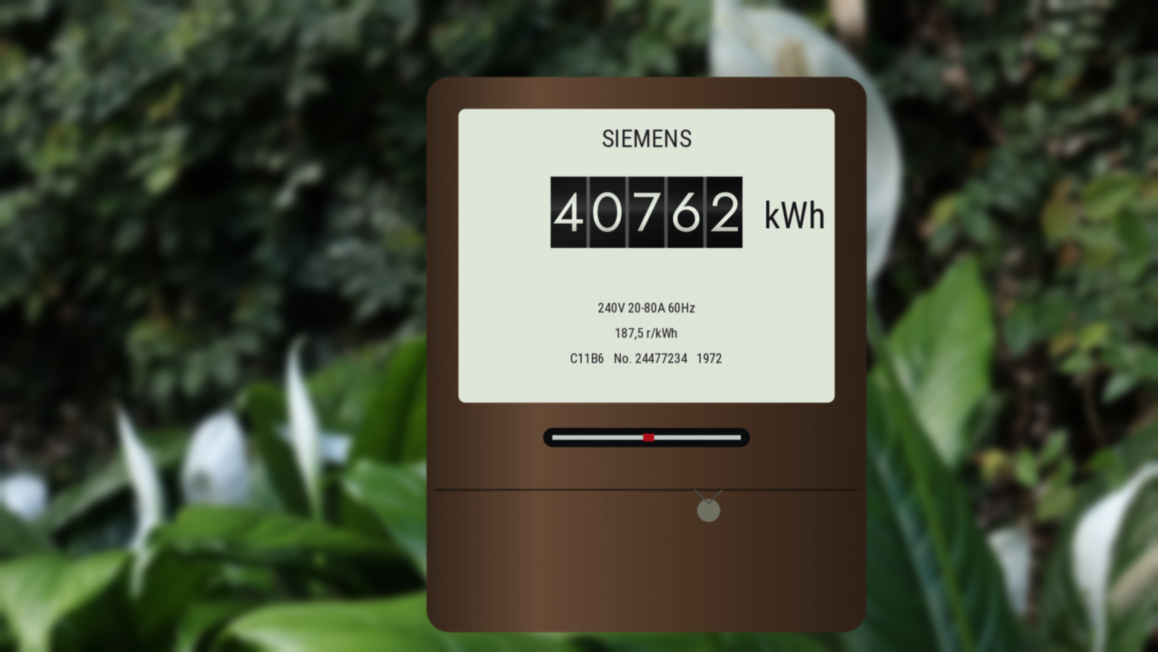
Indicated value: 40762kWh
